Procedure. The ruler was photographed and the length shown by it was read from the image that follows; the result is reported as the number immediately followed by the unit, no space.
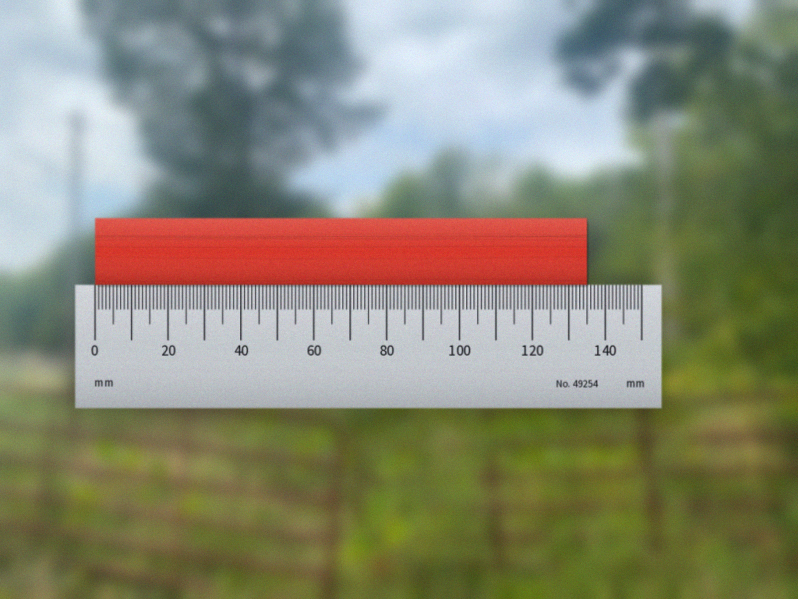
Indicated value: 135mm
